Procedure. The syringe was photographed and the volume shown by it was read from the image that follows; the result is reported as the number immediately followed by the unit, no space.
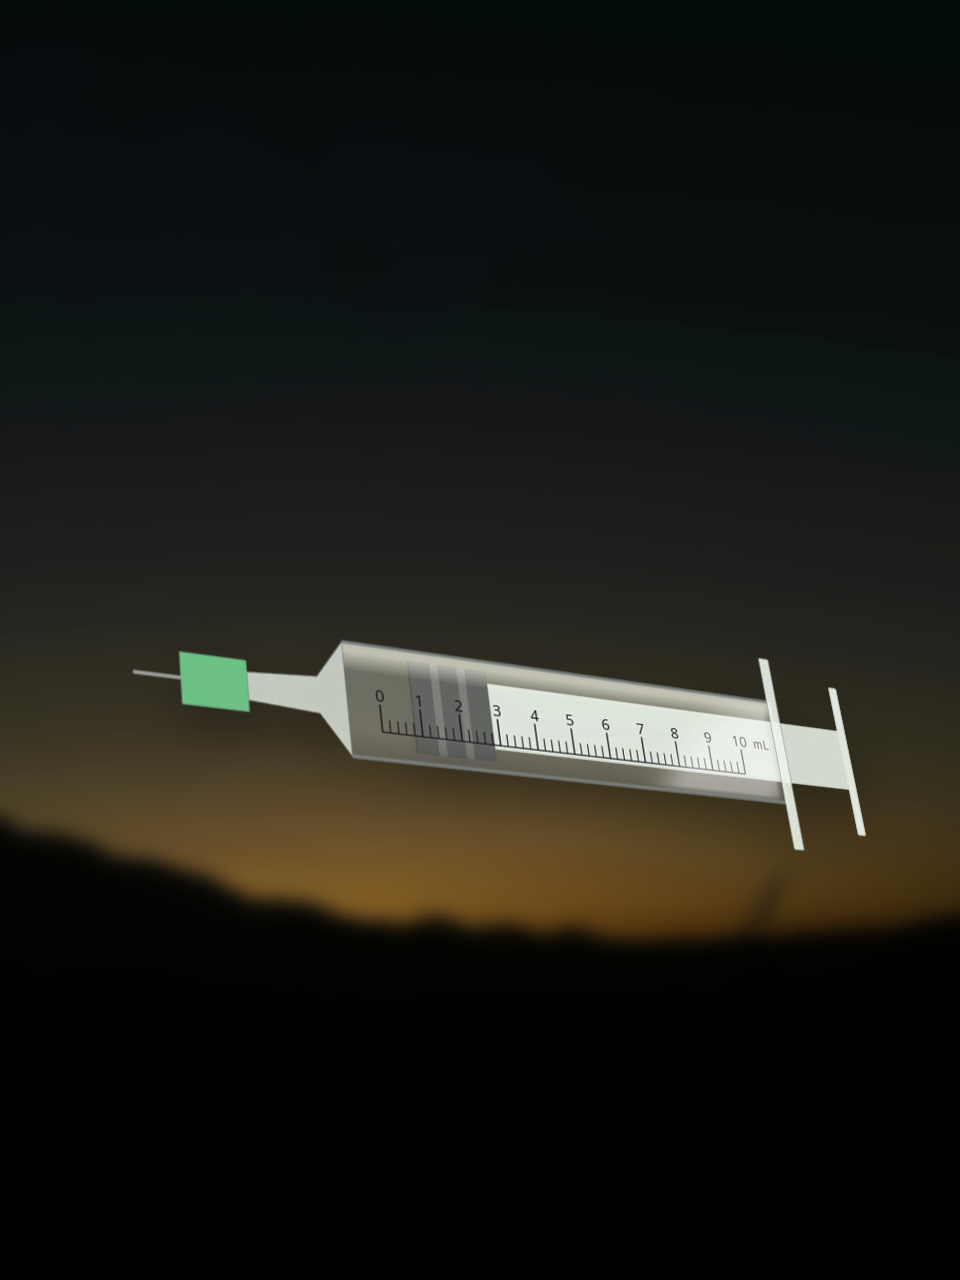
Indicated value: 0.8mL
